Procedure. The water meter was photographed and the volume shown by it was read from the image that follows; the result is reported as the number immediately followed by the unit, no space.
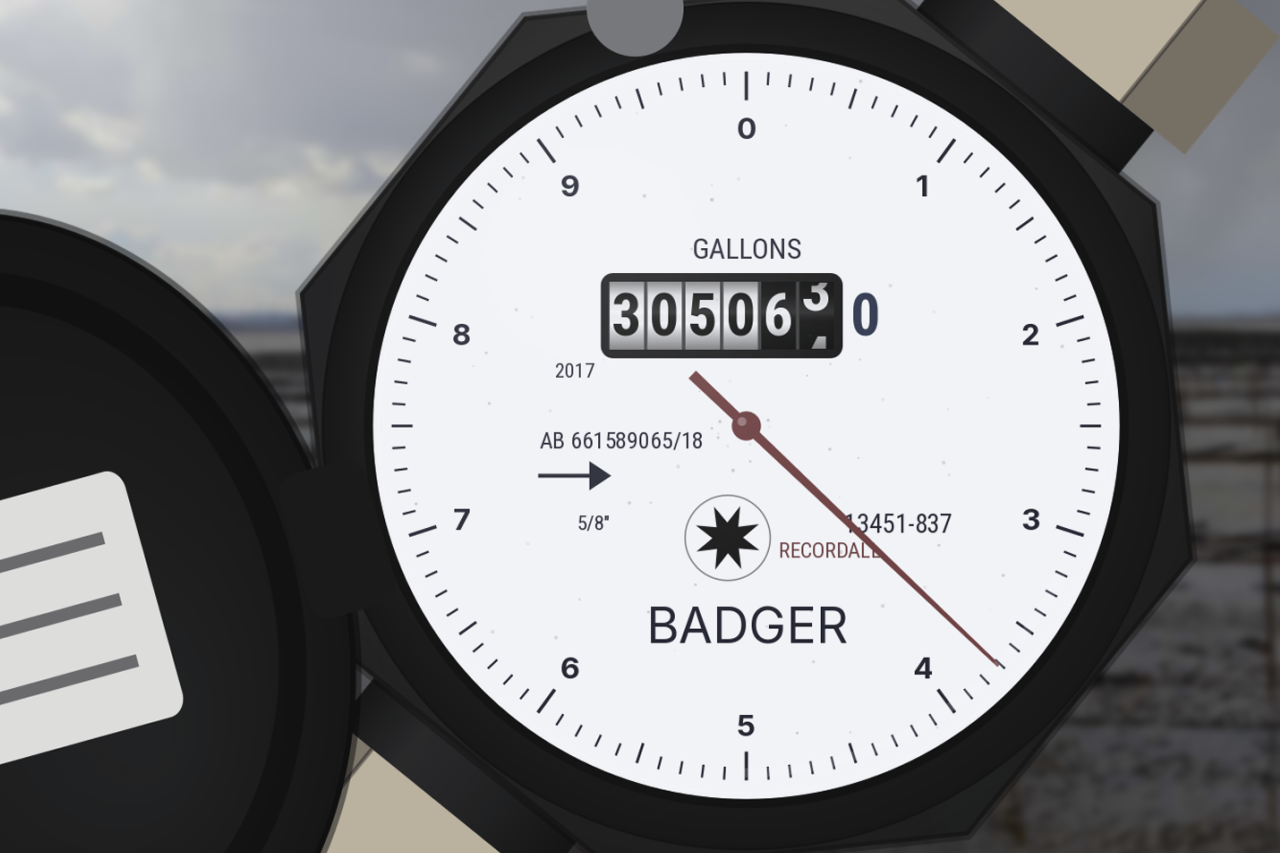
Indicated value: 3050633.7gal
